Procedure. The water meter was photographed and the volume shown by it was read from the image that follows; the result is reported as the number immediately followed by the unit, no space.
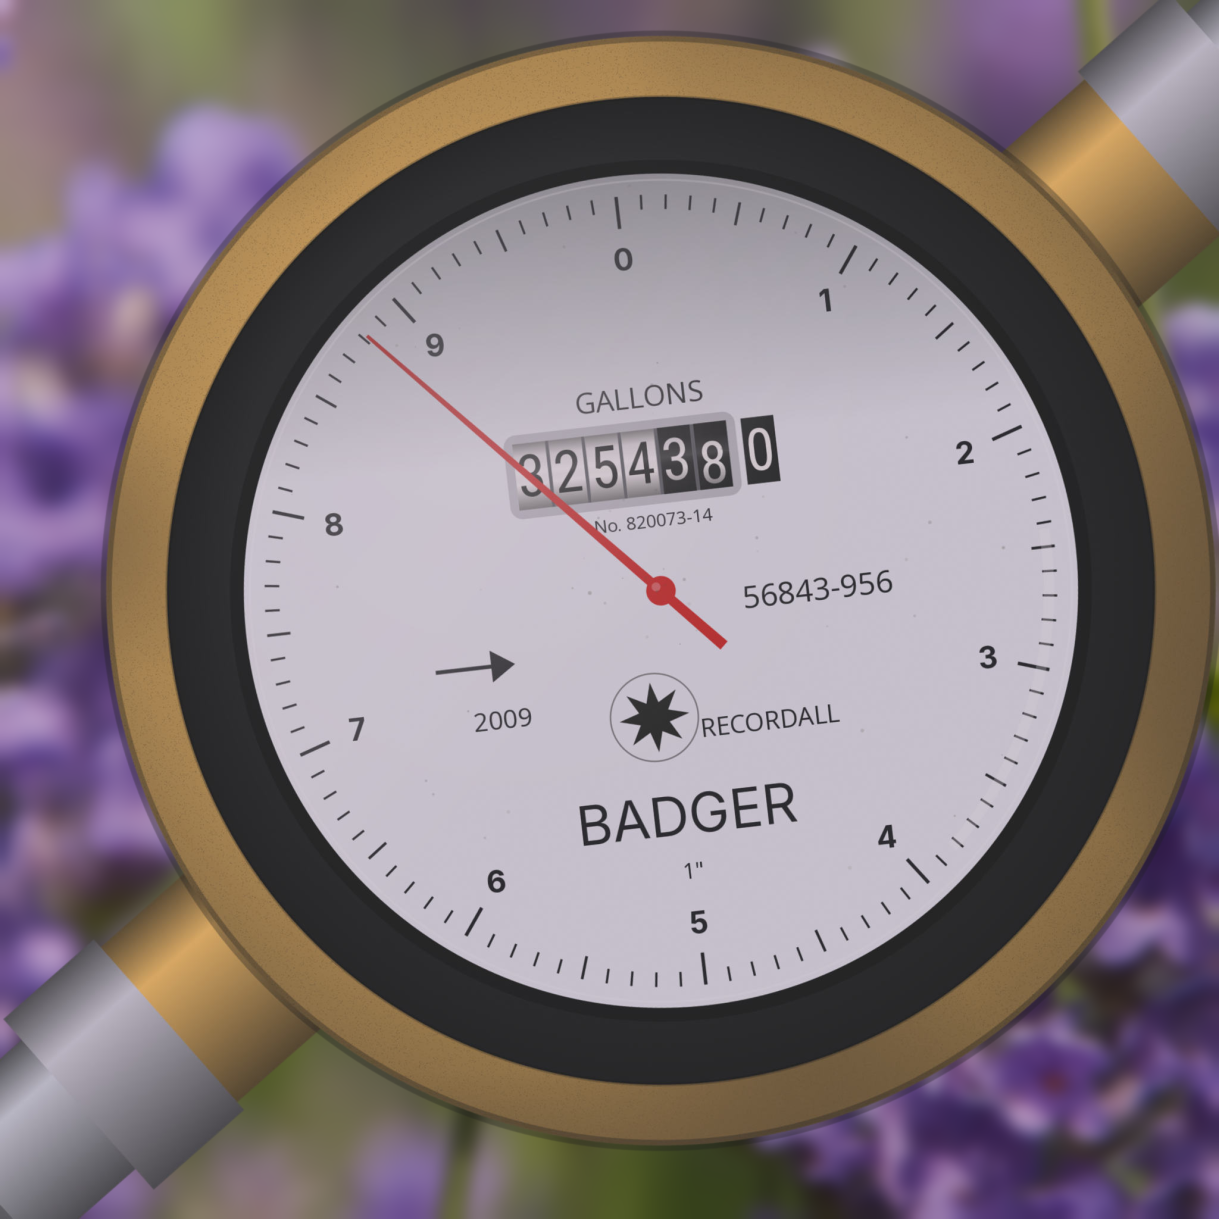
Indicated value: 3254378.8gal
